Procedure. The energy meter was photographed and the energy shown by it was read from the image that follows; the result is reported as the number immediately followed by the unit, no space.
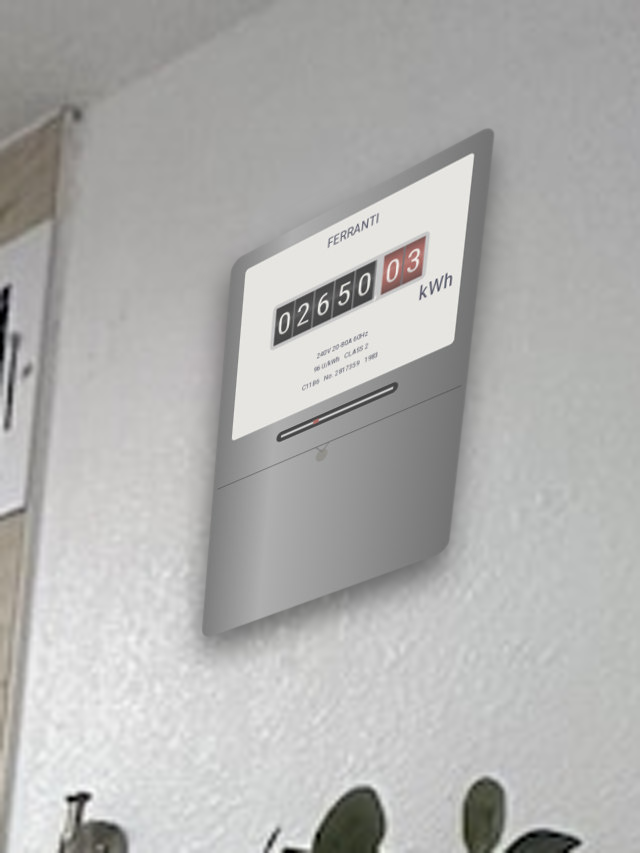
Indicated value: 2650.03kWh
